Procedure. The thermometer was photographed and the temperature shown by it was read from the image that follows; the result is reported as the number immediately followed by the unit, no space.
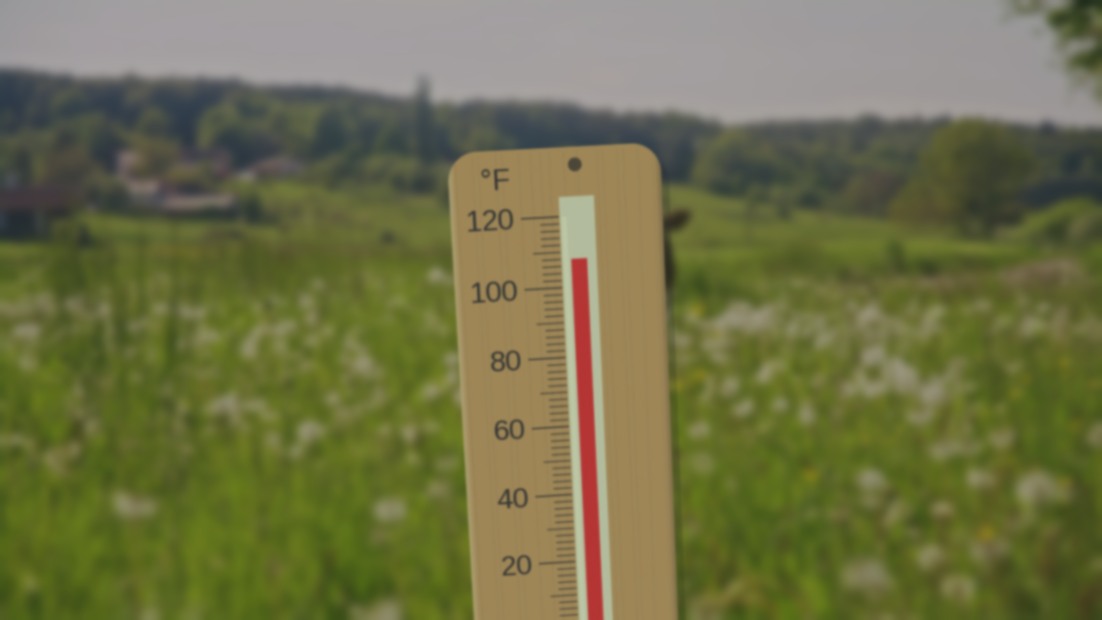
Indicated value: 108°F
